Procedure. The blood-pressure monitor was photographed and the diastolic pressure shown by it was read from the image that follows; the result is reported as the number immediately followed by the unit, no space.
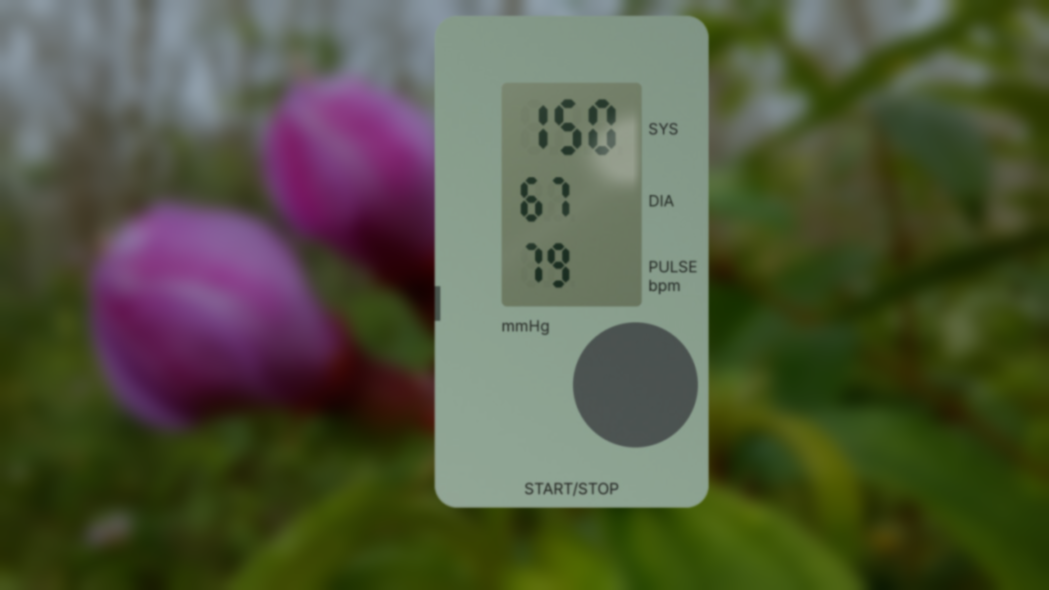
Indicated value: 67mmHg
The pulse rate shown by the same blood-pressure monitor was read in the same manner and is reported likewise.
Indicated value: 79bpm
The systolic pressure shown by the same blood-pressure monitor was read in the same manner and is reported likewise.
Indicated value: 150mmHg
